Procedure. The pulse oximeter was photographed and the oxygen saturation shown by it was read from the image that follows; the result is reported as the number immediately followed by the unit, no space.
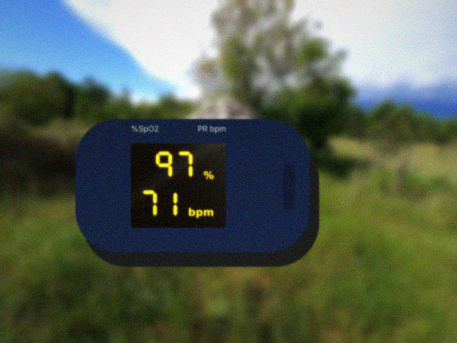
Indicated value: 97%
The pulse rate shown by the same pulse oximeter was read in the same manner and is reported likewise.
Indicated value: 71bpm
